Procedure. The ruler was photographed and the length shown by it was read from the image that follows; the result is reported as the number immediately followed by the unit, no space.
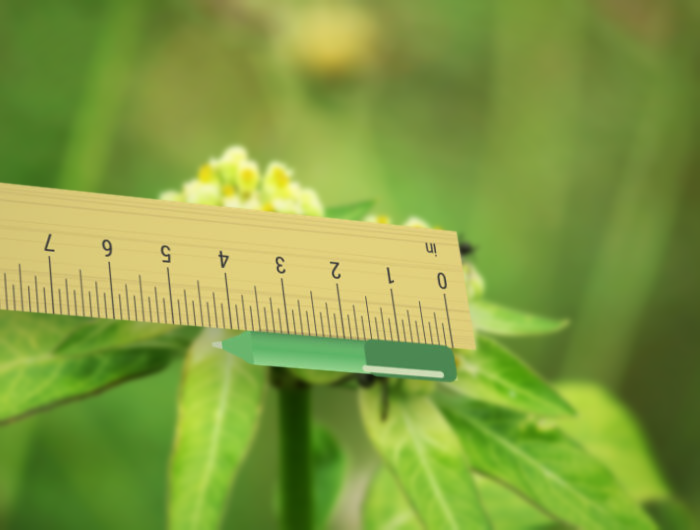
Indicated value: 4.375in
